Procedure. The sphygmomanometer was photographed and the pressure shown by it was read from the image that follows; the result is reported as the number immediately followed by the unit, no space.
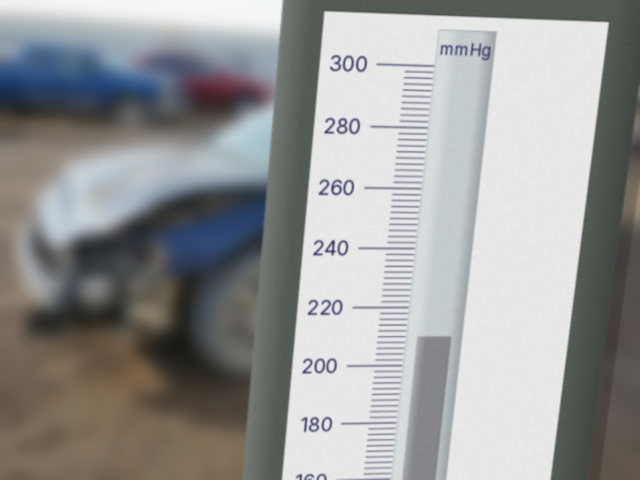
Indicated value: 210mmHg
